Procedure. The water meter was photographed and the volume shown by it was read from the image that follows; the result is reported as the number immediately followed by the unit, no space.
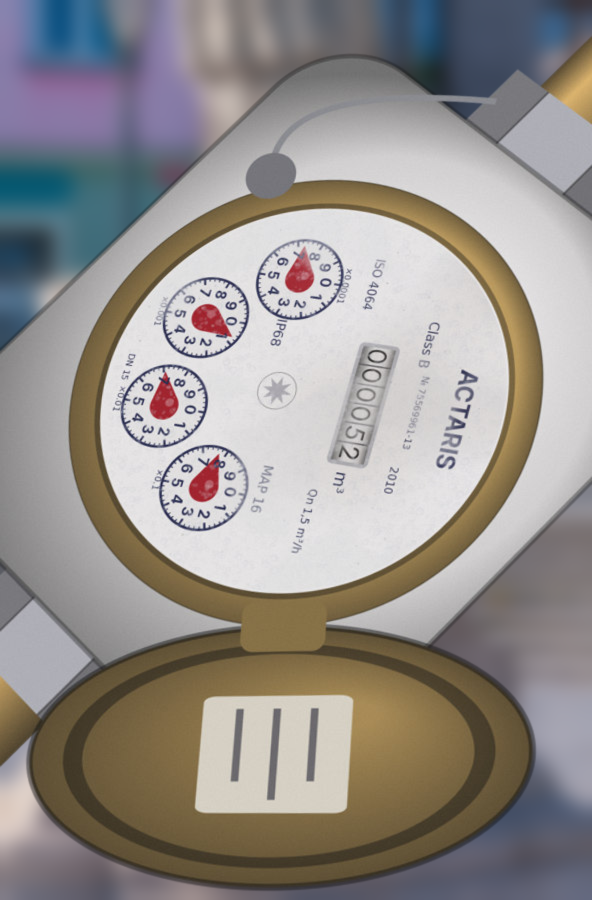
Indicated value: 52.7707m³
